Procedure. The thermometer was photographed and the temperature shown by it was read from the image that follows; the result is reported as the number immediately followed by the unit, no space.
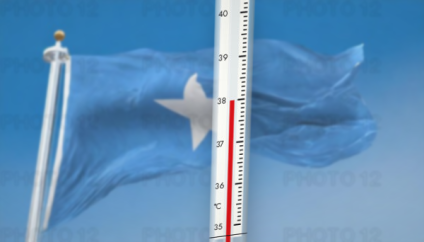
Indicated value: 38°C
